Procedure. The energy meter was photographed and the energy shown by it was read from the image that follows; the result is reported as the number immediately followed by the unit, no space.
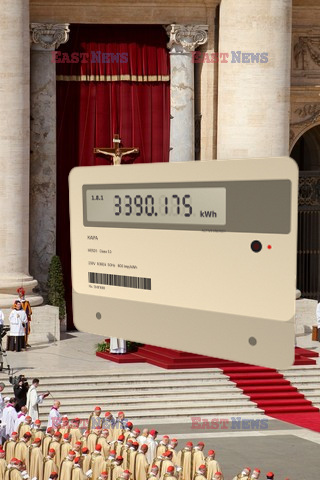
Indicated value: 3390.175kWh
